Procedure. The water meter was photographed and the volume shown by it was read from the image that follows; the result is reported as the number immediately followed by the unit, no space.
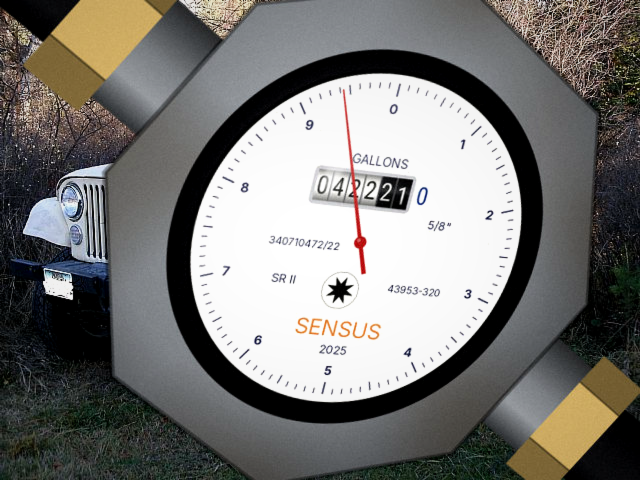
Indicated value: 422209.4gal
